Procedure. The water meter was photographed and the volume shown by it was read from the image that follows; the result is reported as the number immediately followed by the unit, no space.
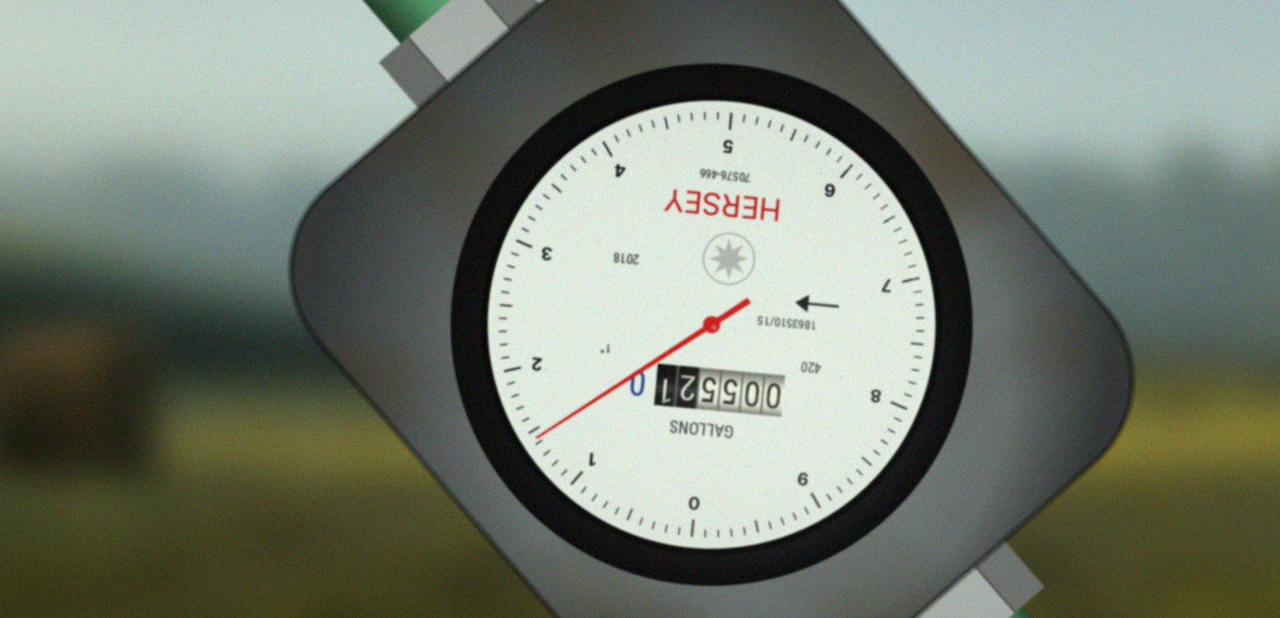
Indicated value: 55211.4gal
